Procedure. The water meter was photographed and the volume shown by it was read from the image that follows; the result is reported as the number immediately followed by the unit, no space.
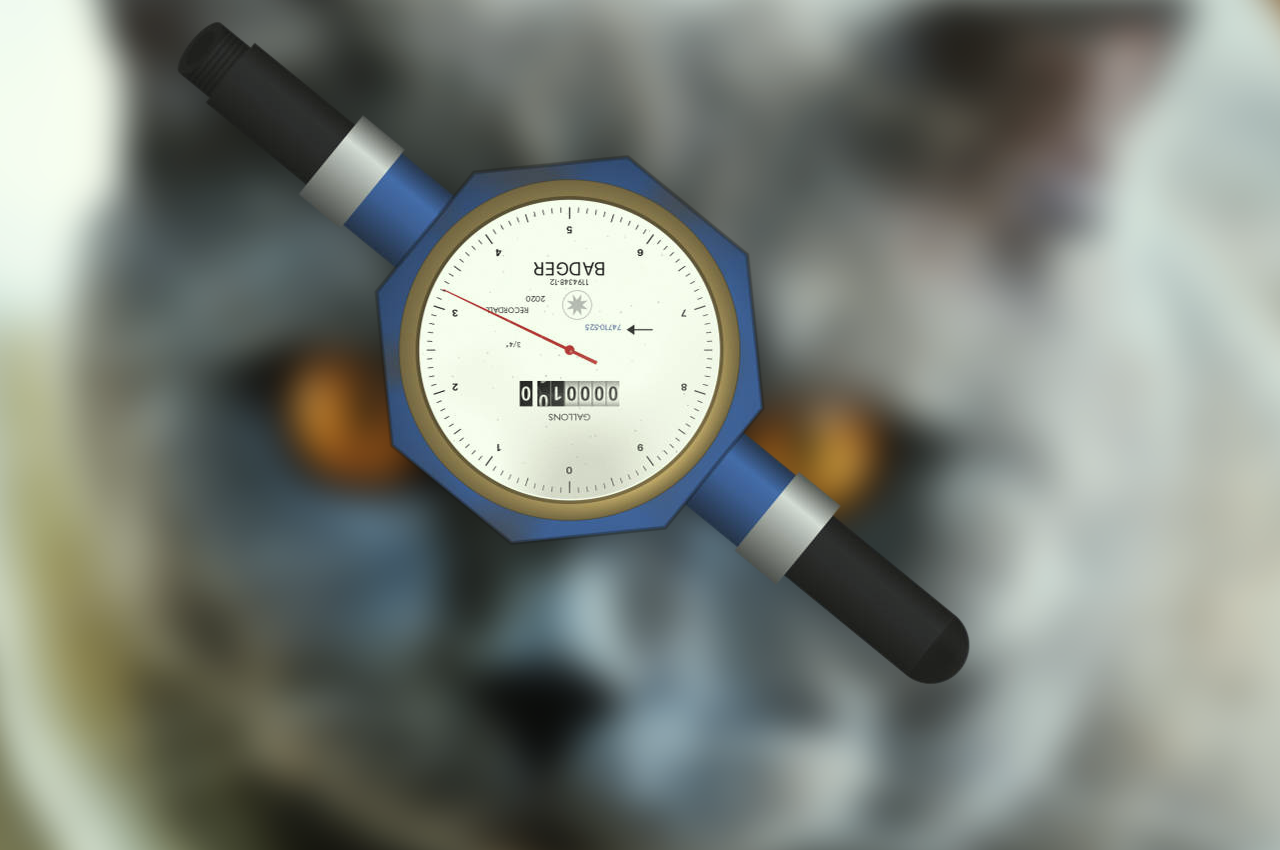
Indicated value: 103.2gal
